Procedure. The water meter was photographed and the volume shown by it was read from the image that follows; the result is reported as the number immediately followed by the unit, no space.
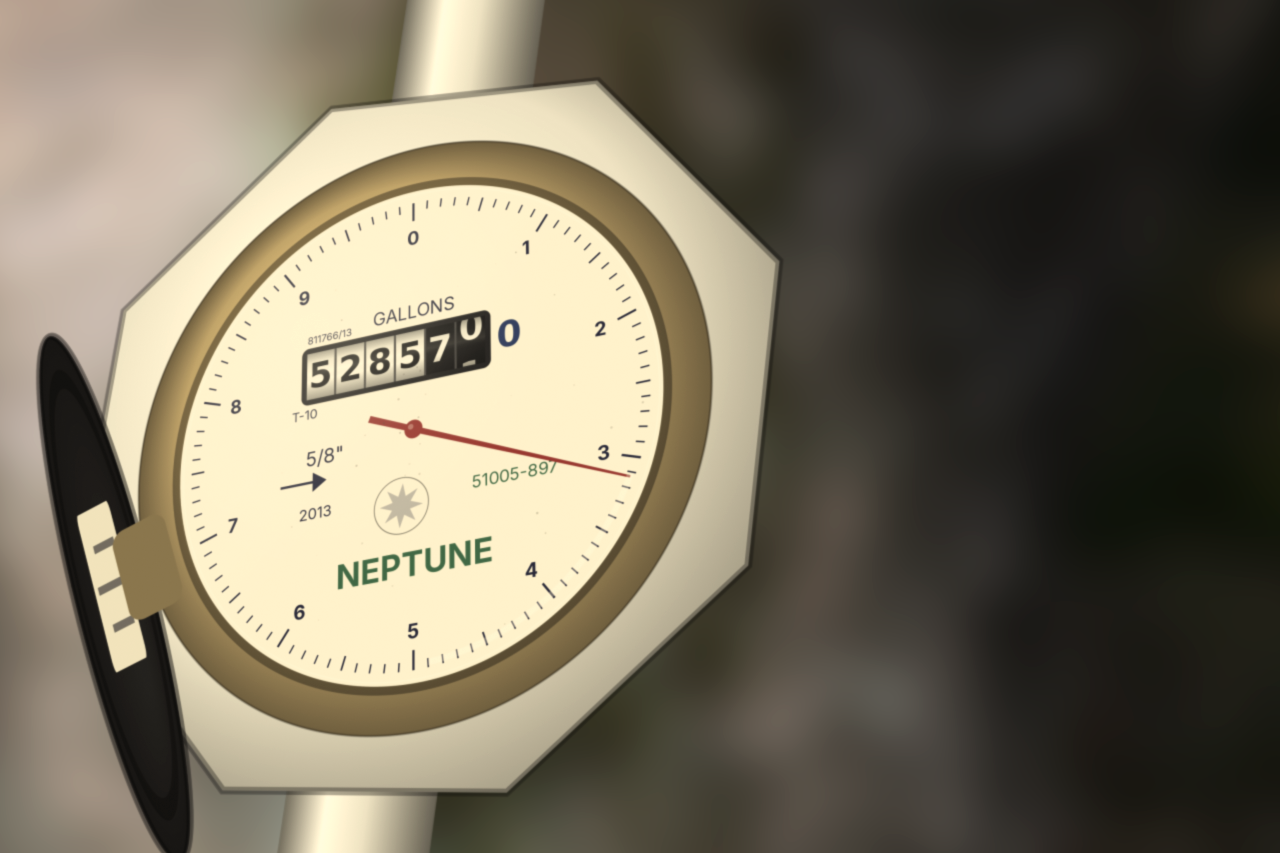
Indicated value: 5285703.1gal
